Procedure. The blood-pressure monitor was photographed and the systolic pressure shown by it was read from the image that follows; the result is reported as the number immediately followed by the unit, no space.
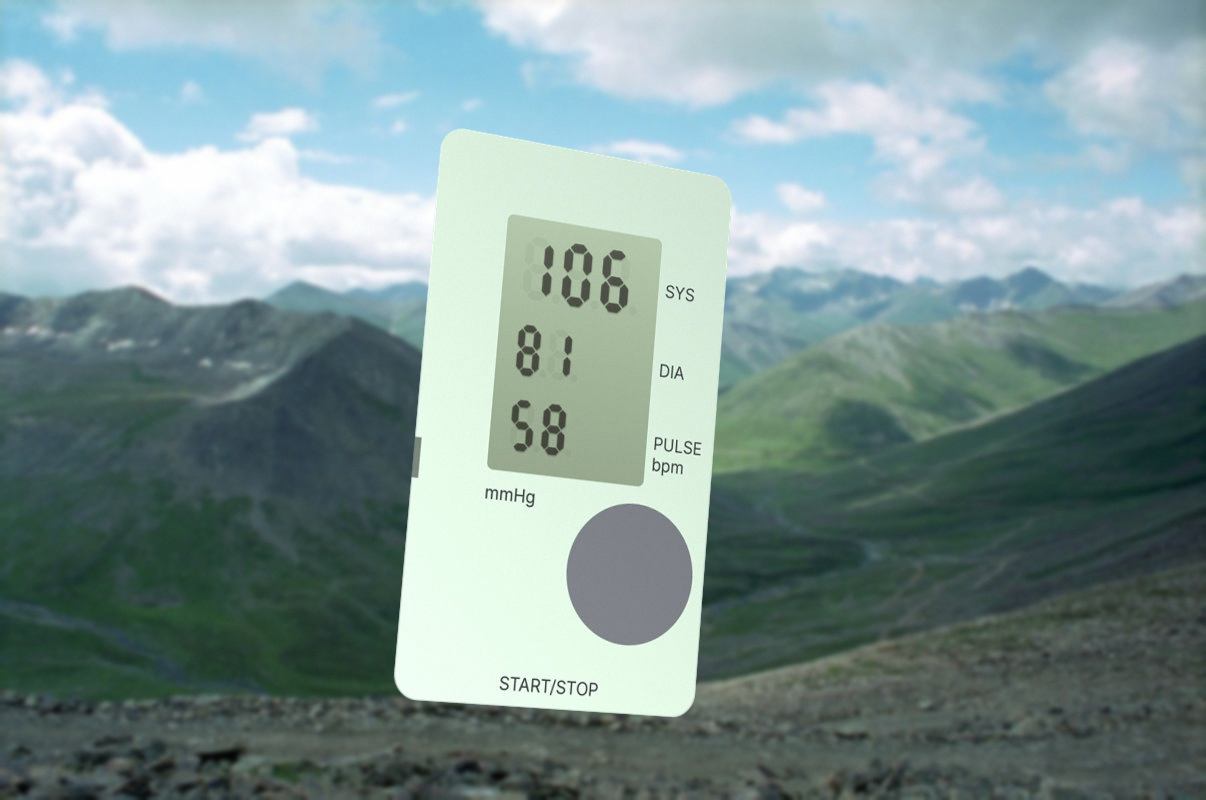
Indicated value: 106mmHg
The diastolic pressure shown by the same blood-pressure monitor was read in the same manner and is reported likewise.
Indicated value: 81mmHg
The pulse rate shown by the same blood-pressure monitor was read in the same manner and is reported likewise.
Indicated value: 58bpm
